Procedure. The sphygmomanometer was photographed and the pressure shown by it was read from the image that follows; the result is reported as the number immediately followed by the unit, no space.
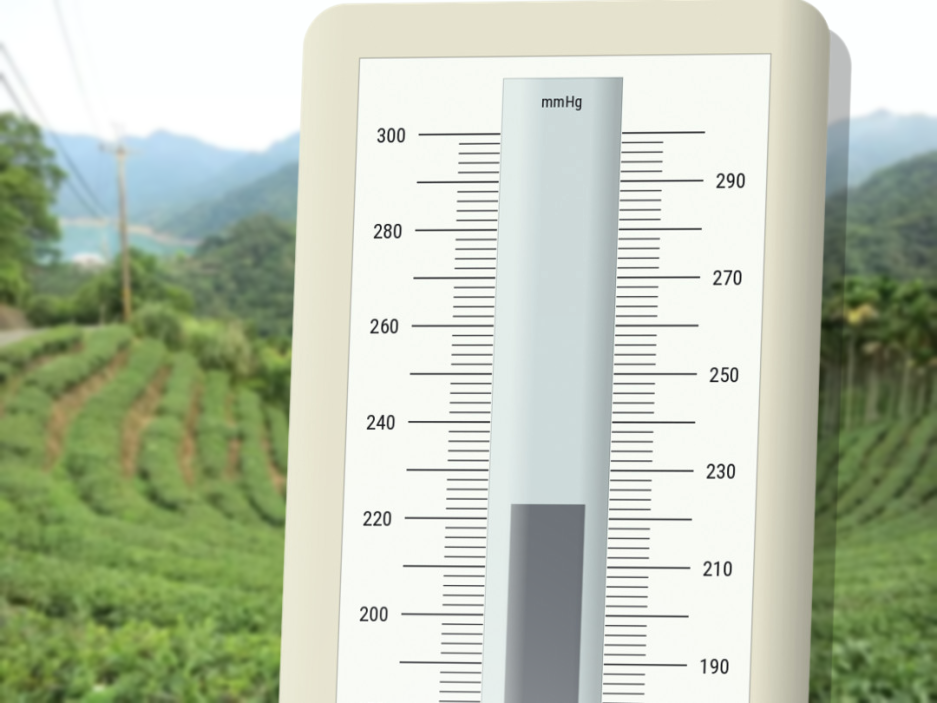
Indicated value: 223mmHg
